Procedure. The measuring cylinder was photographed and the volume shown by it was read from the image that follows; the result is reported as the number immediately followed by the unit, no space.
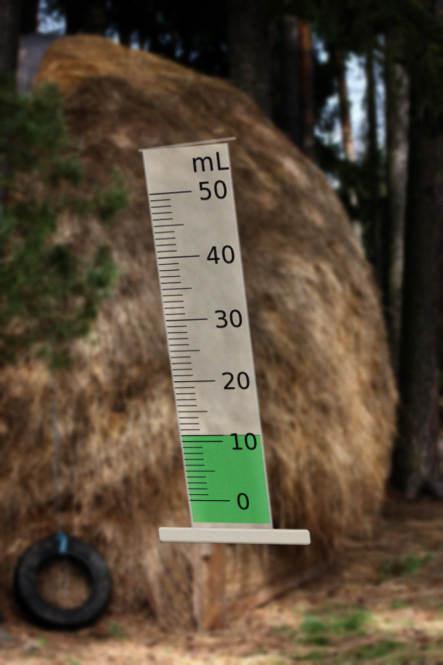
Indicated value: 11mL
